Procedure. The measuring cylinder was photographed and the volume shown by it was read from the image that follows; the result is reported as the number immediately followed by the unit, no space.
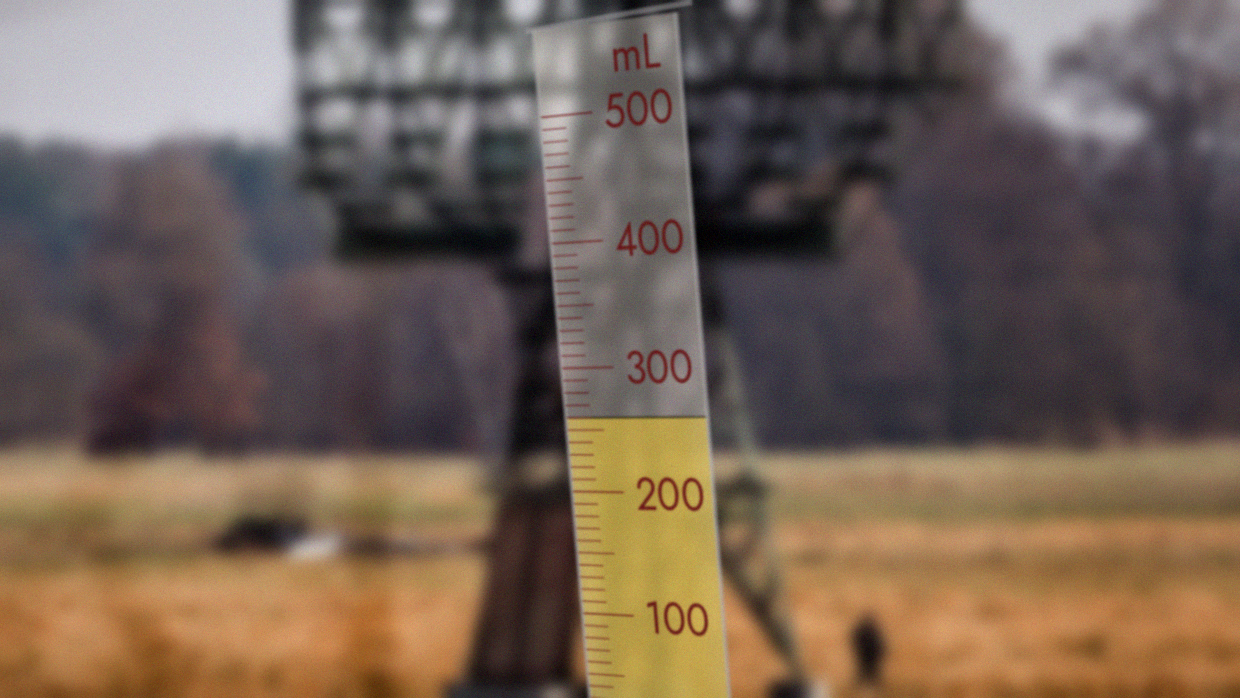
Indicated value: 260mL
